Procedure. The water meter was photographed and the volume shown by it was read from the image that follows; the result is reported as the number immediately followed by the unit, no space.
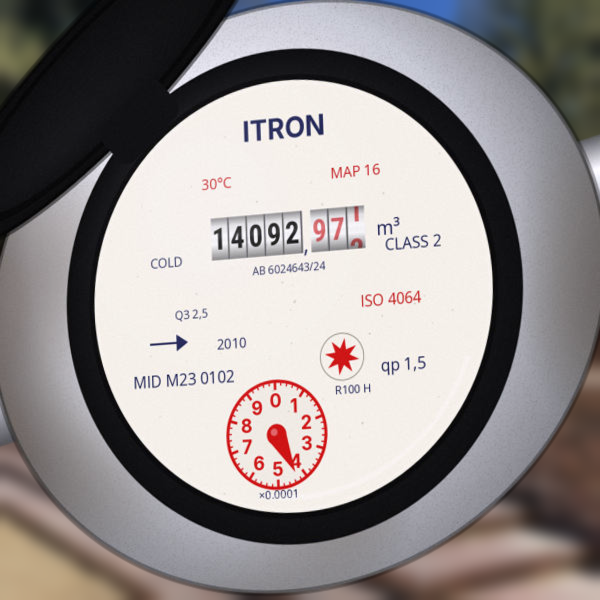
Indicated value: 14092.9714m³
